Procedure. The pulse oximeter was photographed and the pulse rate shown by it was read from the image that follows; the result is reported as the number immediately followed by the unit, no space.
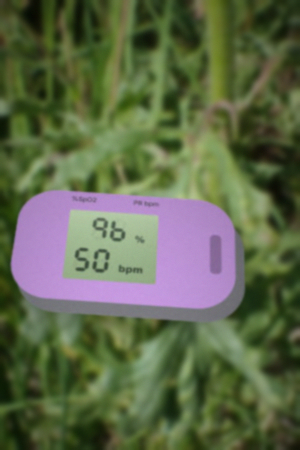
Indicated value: 50bpm
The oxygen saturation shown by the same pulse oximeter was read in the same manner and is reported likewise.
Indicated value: 96%
